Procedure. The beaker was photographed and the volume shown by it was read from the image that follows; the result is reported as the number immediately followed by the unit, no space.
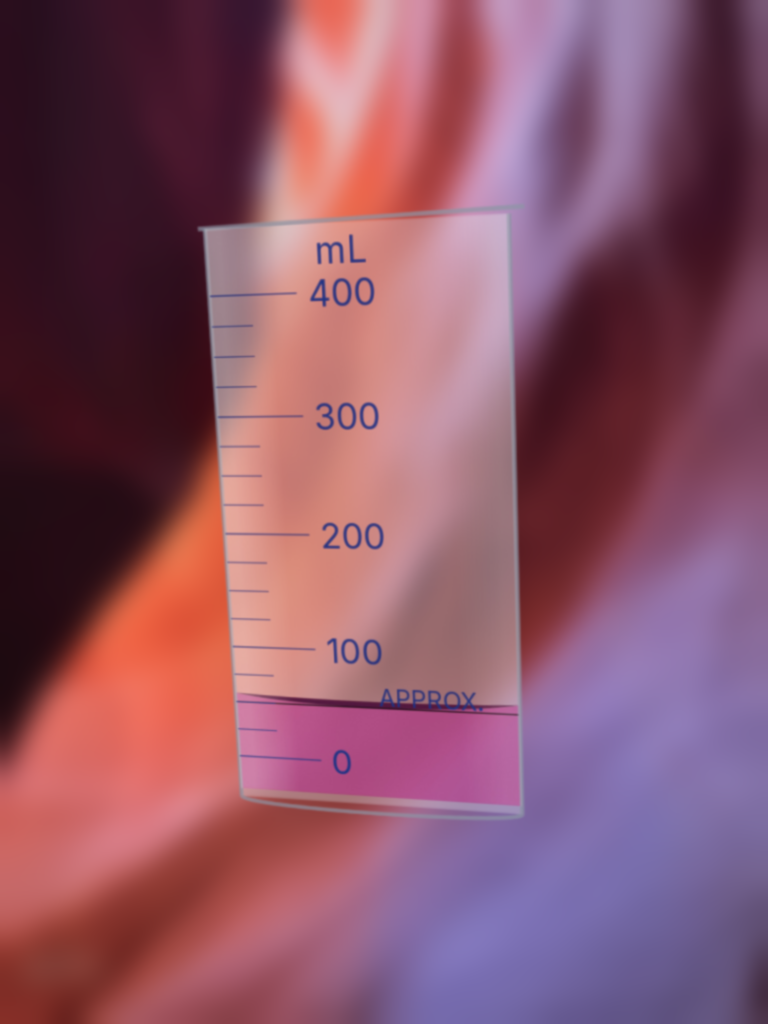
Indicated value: 50mL
